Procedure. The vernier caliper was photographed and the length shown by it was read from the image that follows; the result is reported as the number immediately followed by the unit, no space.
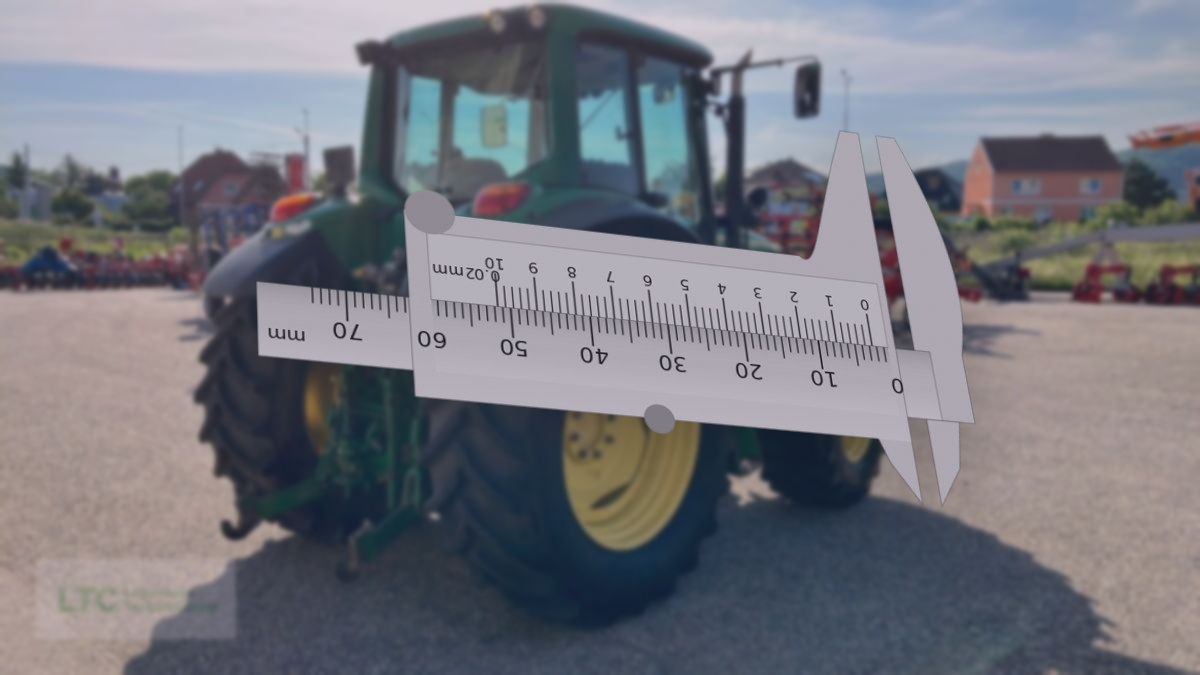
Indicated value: 2.6mm
